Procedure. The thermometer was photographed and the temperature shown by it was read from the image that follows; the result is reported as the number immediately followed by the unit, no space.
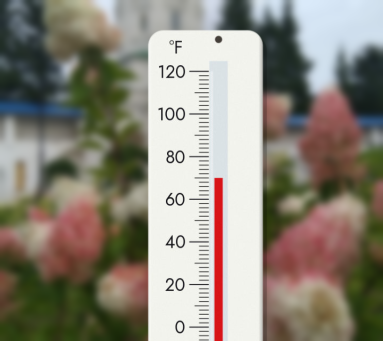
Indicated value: 70°F
